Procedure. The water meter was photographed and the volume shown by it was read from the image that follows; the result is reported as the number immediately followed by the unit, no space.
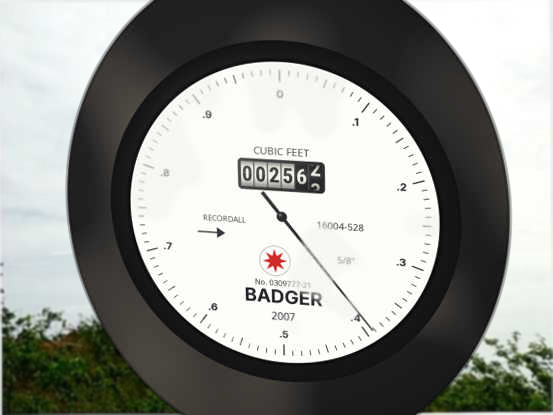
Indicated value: 2562.39ft³
